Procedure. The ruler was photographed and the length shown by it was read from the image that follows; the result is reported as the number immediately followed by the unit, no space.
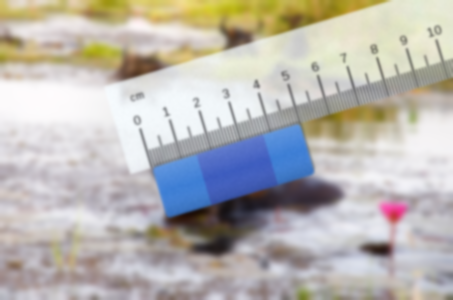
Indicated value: 5cm
